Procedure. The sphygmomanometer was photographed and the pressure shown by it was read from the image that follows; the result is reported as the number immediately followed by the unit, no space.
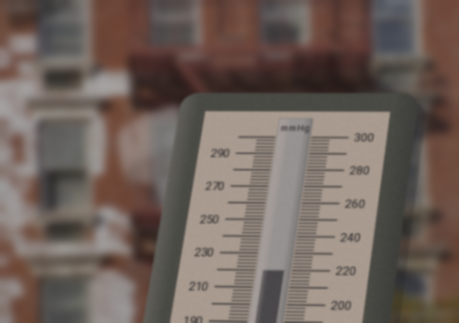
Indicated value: 220mmHg
